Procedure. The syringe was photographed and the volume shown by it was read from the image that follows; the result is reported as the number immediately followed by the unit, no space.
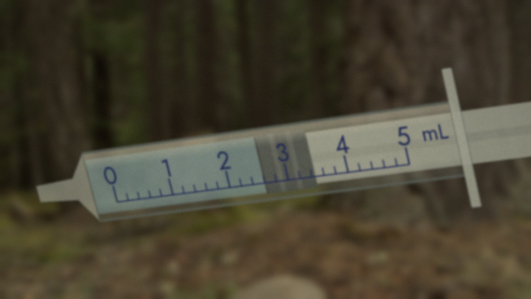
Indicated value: 2.6mL
